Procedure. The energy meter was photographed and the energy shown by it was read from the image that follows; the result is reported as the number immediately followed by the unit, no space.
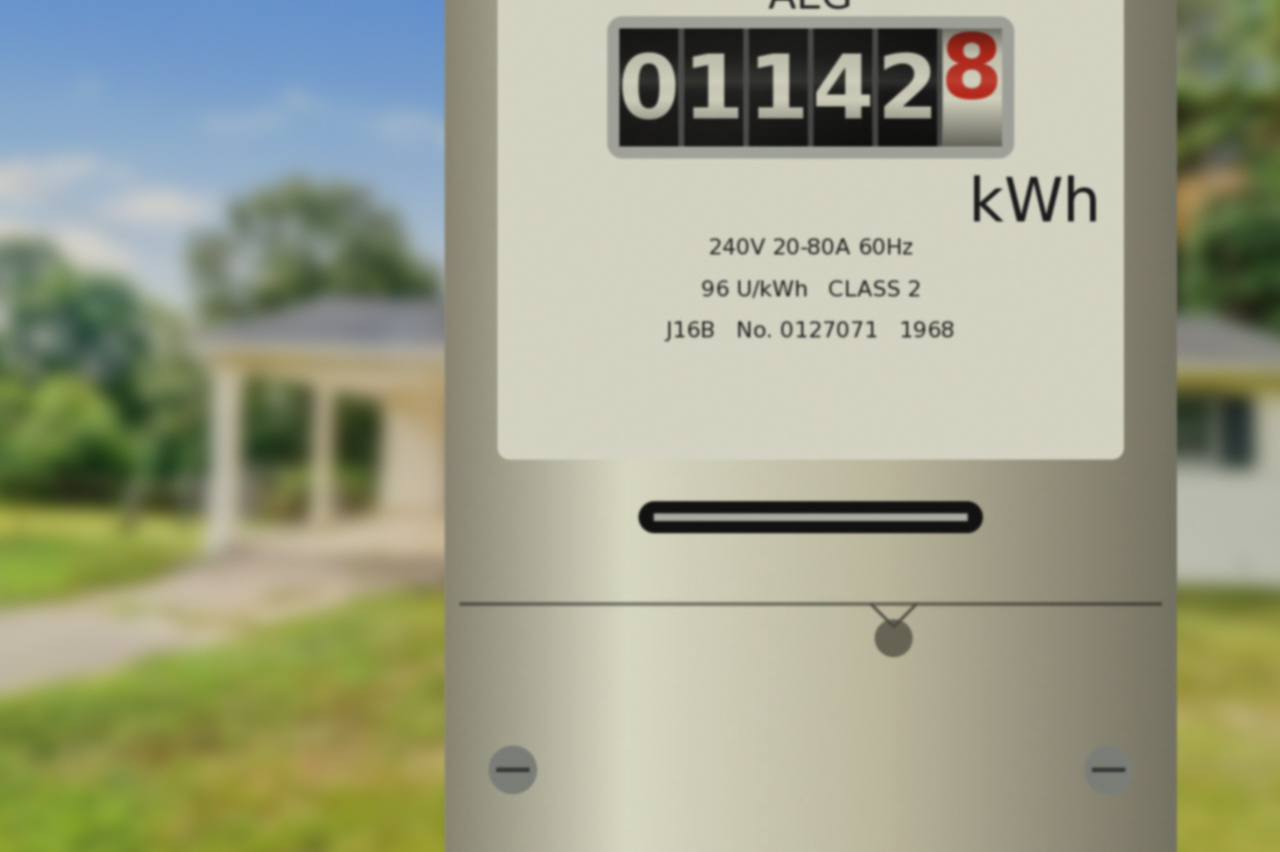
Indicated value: 1142.8kWh
